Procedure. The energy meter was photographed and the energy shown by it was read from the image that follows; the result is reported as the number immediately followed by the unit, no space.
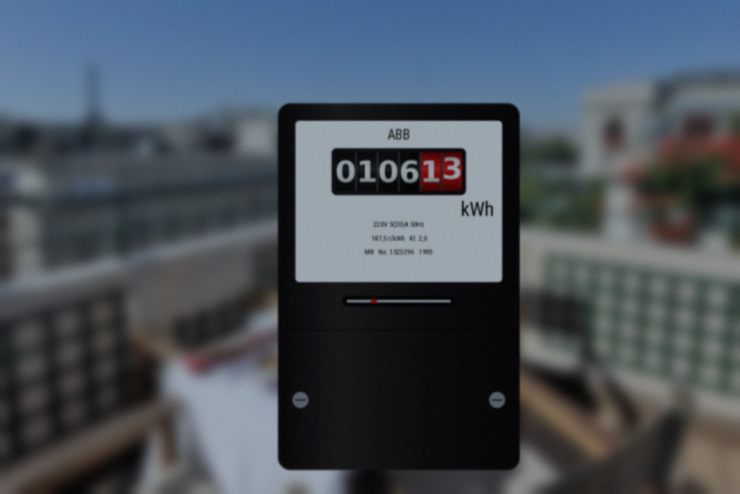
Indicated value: 106.13kWh
